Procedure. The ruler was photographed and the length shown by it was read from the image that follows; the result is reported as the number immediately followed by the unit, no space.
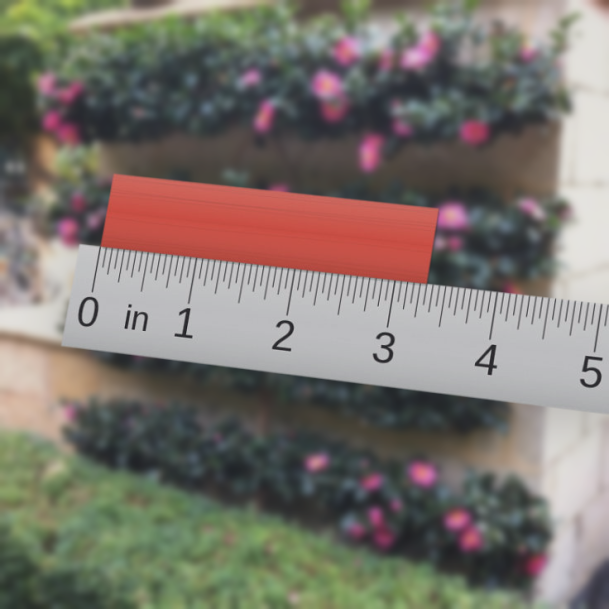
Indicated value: 3.3125in
